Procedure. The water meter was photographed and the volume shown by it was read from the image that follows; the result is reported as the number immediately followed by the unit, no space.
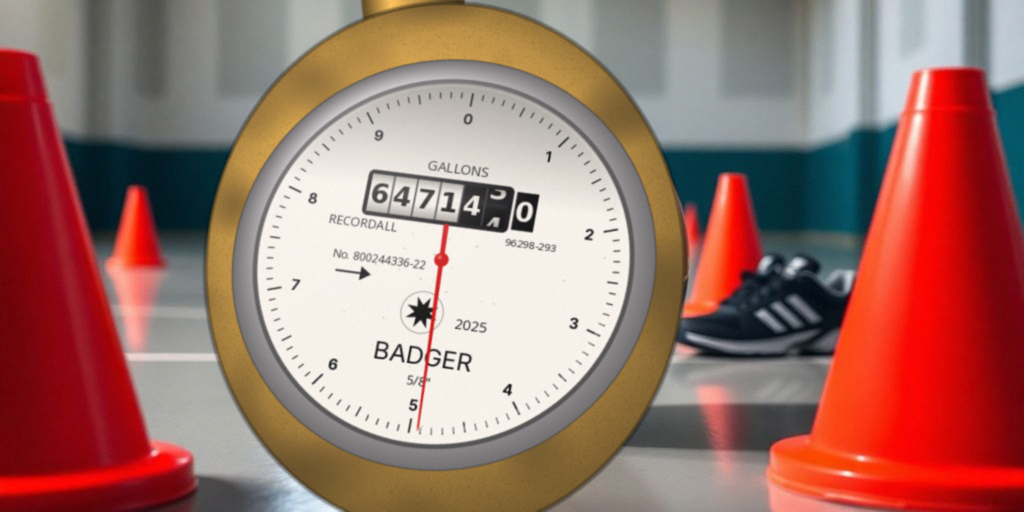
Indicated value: 6471434.9gal
